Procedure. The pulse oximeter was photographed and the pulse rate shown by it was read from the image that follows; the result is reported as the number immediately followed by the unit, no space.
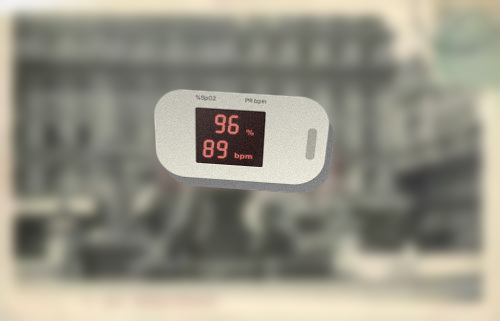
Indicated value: 89bpm
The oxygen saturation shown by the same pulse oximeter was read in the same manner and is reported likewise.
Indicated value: 96%
